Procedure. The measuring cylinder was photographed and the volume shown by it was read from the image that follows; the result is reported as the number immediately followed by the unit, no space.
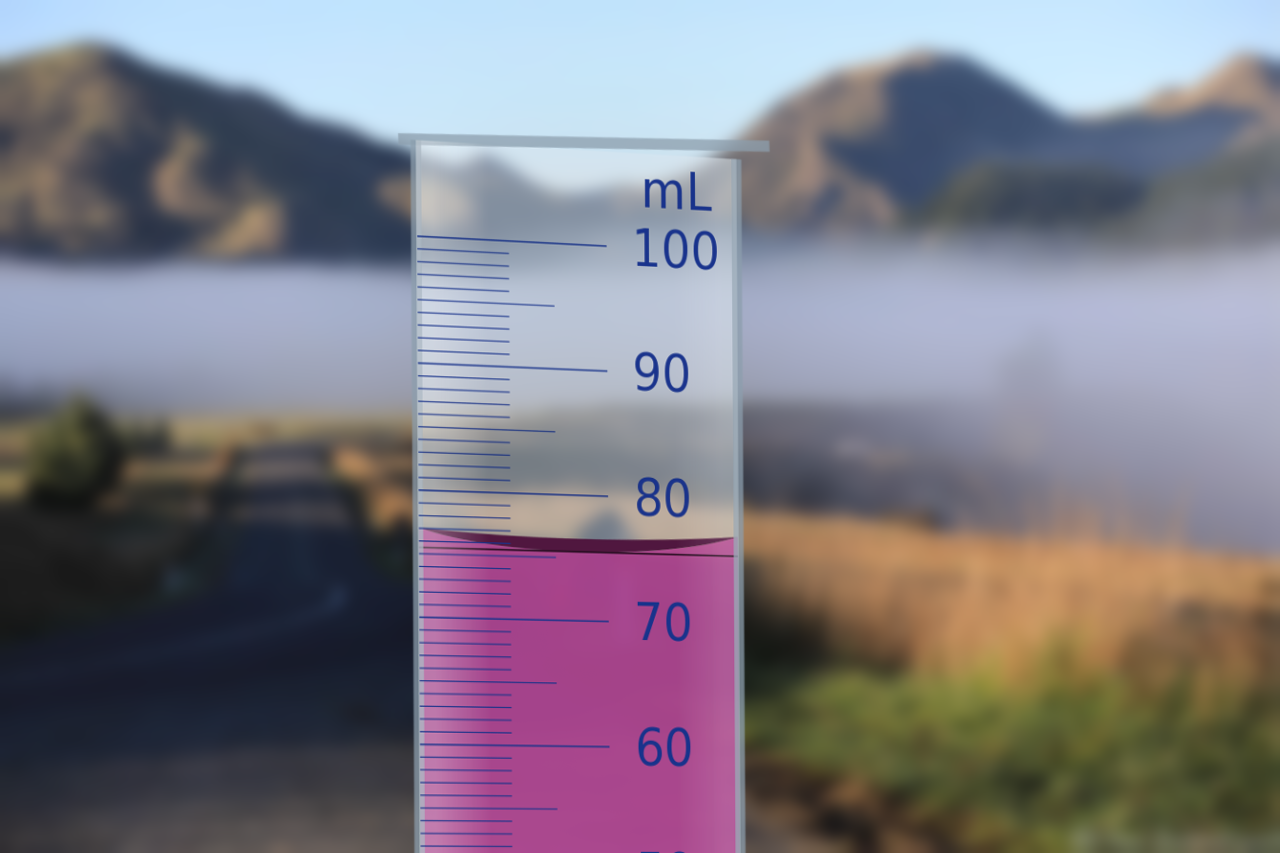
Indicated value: 75.5mL
